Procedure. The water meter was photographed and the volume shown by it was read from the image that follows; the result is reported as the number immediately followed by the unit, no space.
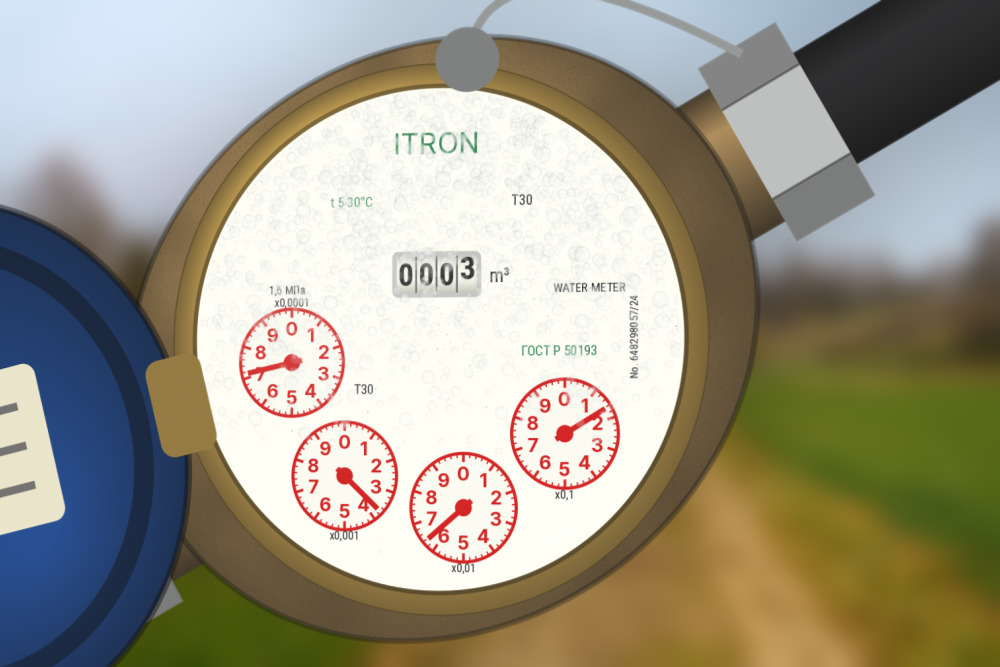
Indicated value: 3.1637m³
